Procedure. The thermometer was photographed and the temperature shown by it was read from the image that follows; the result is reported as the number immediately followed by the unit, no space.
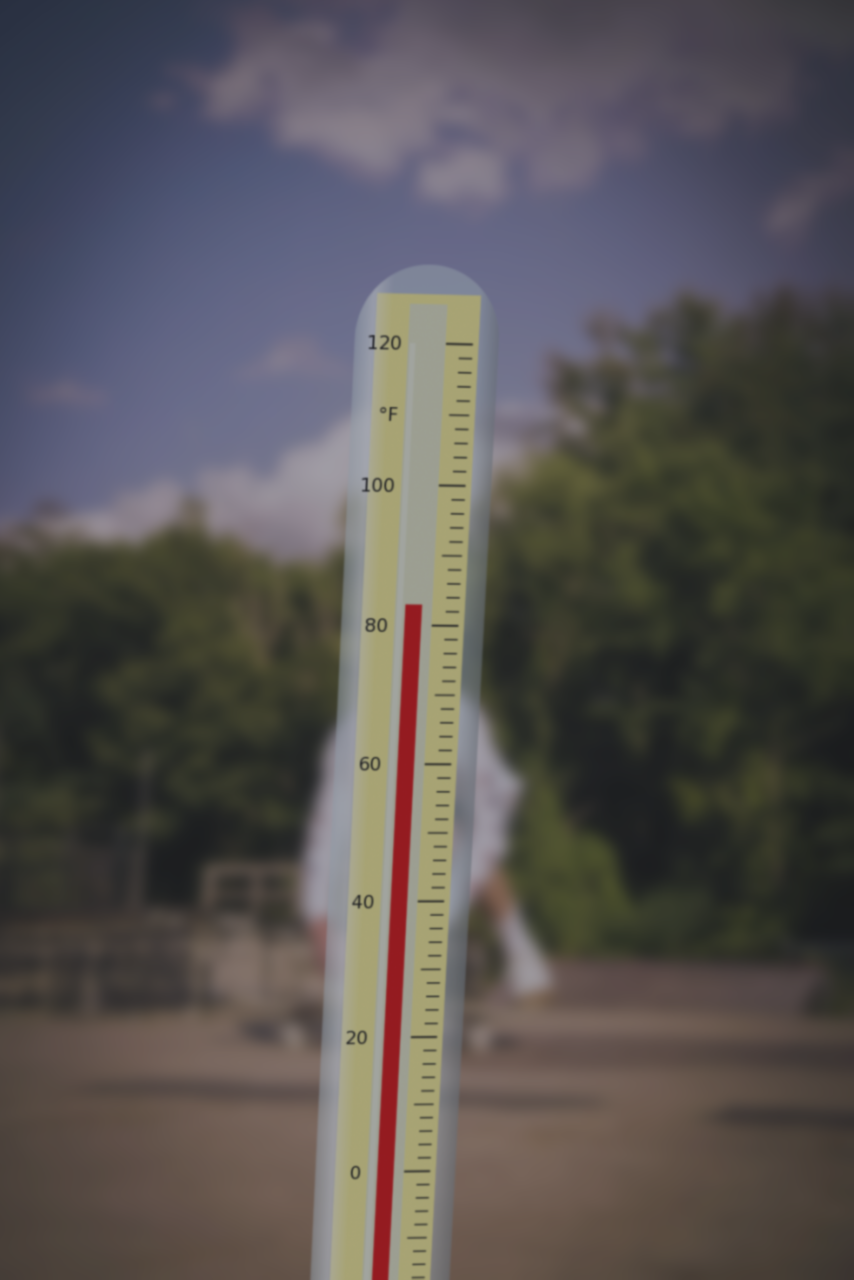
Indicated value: 83°F
